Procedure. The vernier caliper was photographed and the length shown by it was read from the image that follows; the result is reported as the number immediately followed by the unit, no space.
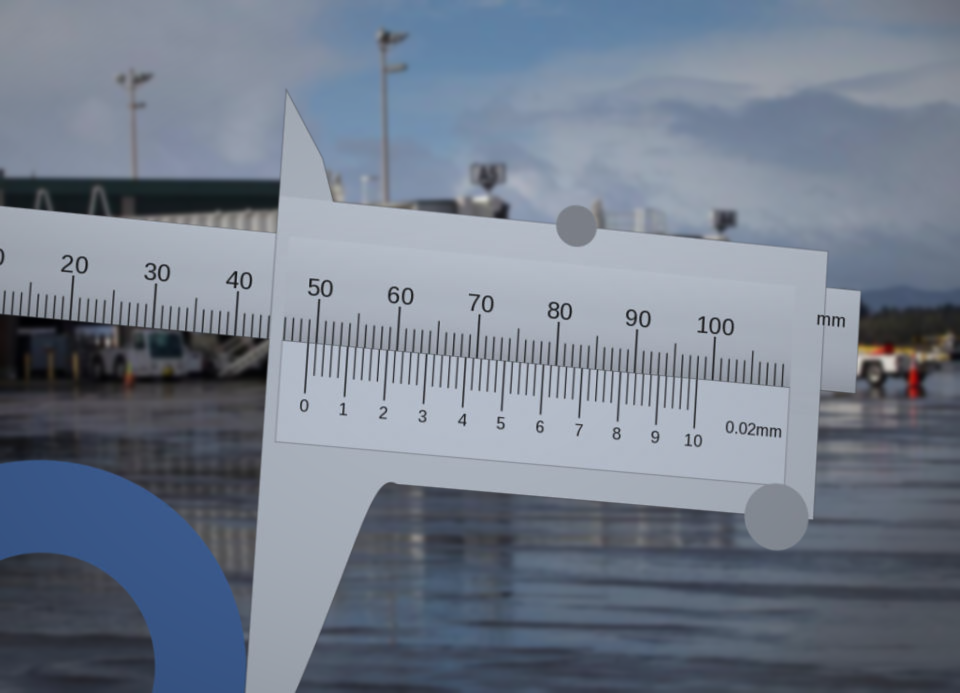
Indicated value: 49.0mm
